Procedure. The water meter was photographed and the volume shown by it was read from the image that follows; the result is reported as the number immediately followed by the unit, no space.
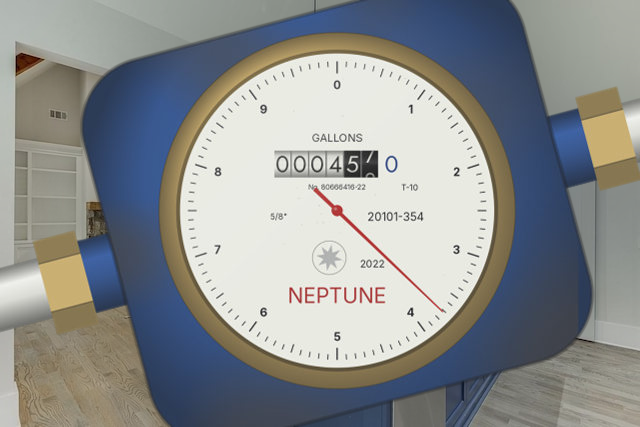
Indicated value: 4573.7gal
